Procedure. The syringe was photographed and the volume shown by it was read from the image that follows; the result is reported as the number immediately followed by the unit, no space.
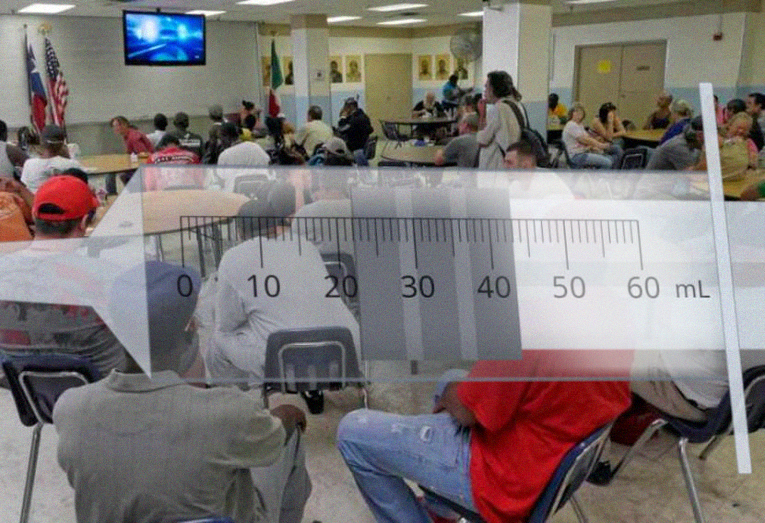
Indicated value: 22mL
